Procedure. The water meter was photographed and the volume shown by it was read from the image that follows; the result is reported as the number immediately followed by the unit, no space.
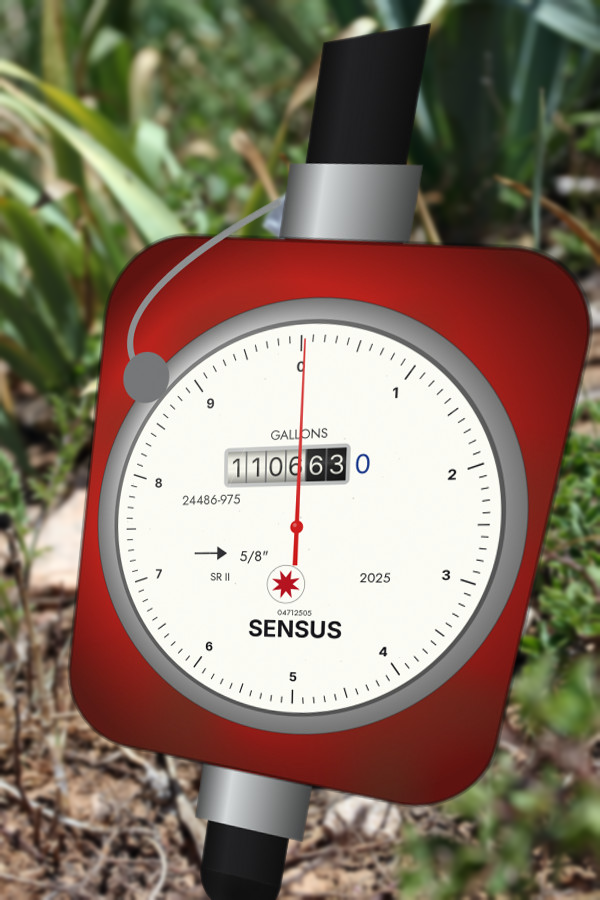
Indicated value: 1106630.0gal
